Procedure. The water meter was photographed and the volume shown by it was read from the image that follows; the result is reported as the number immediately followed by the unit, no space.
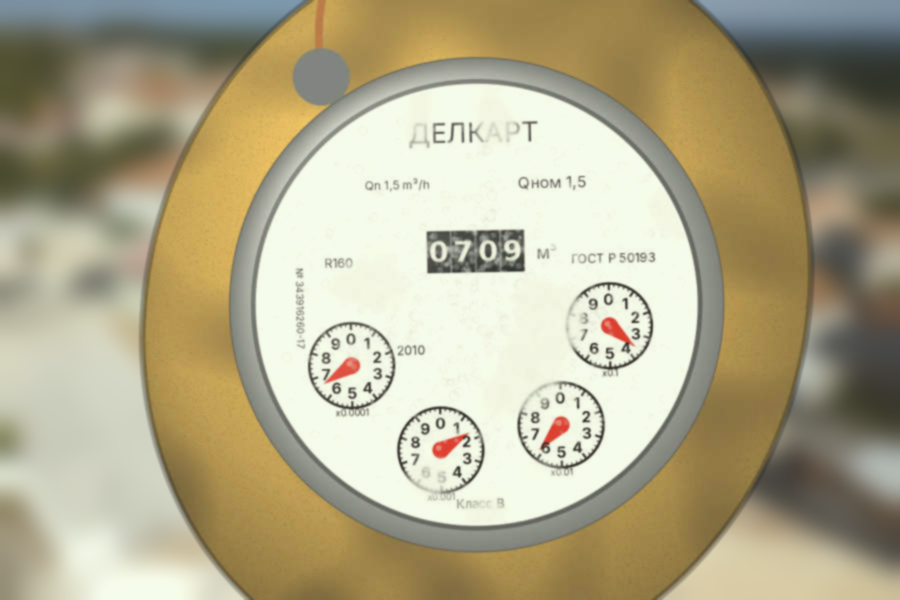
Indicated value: 709.3616m³
